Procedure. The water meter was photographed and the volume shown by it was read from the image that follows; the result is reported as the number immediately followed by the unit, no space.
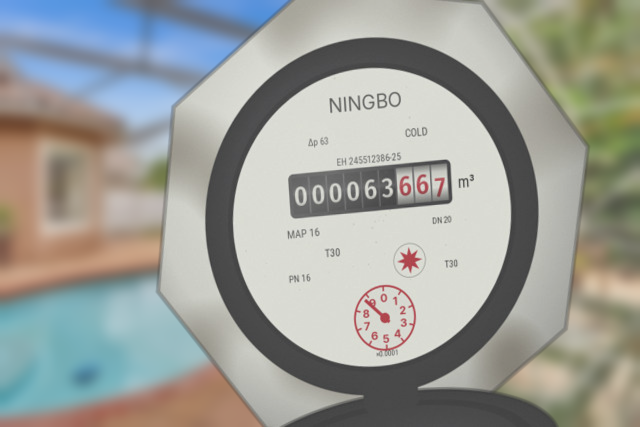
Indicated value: 63.6668m³
